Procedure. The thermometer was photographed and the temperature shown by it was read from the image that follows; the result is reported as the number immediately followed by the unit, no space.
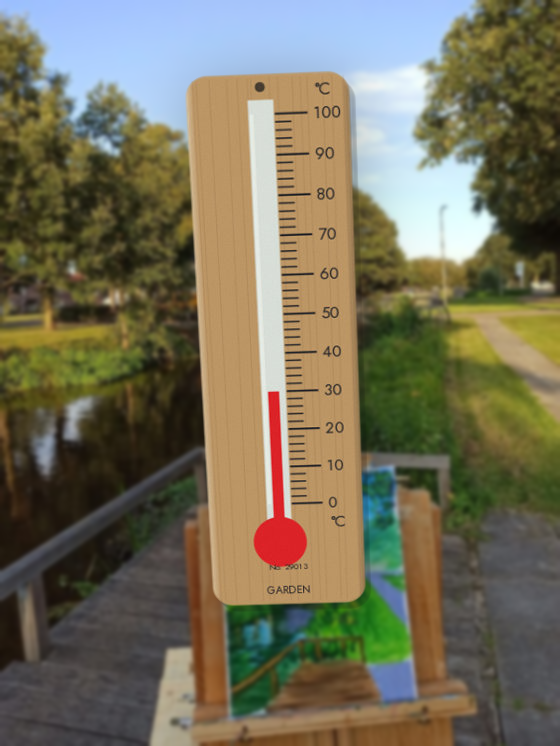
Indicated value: 30°C
